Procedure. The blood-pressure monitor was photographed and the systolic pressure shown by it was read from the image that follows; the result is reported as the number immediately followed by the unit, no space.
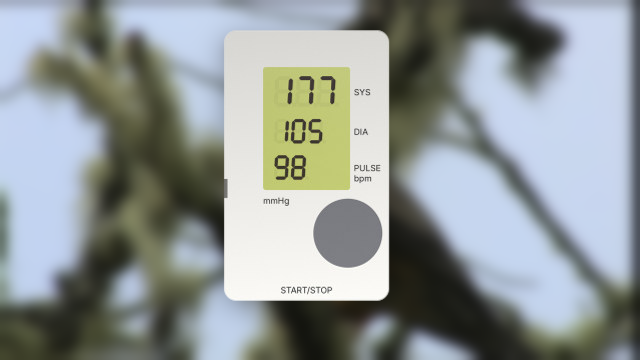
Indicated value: 177mmHg
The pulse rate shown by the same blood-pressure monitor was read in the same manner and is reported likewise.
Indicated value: 98bpm
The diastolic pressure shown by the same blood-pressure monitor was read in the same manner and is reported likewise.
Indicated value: 105mmHg
